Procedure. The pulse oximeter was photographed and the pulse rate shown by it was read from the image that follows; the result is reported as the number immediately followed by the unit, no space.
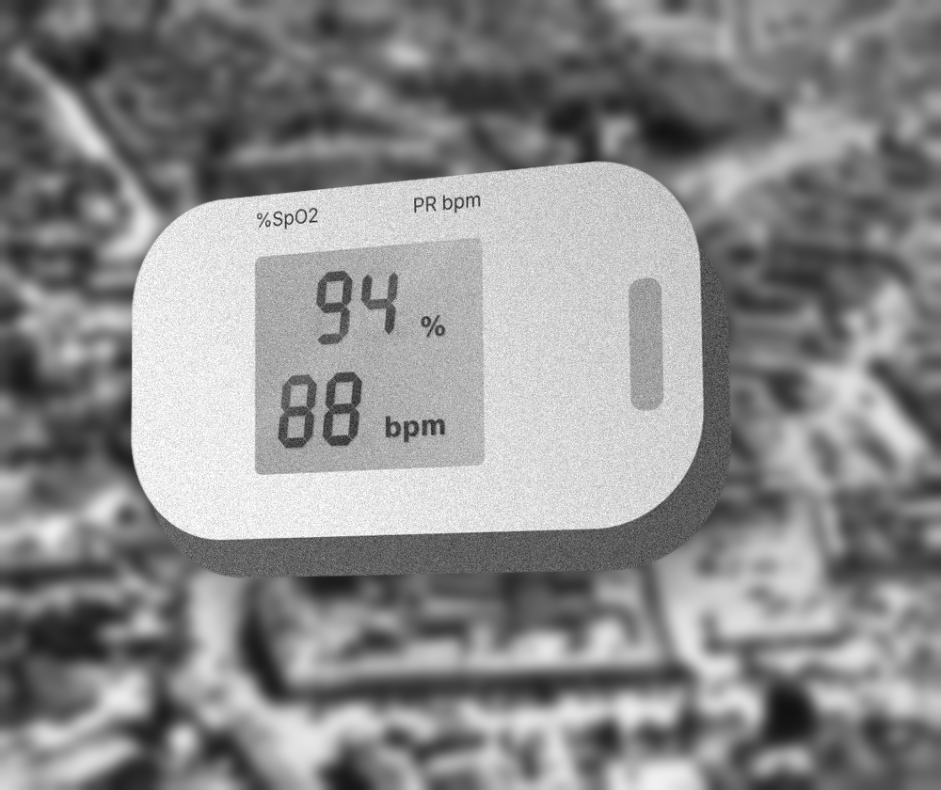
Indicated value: 88bpm
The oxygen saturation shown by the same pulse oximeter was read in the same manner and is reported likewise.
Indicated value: 94%
